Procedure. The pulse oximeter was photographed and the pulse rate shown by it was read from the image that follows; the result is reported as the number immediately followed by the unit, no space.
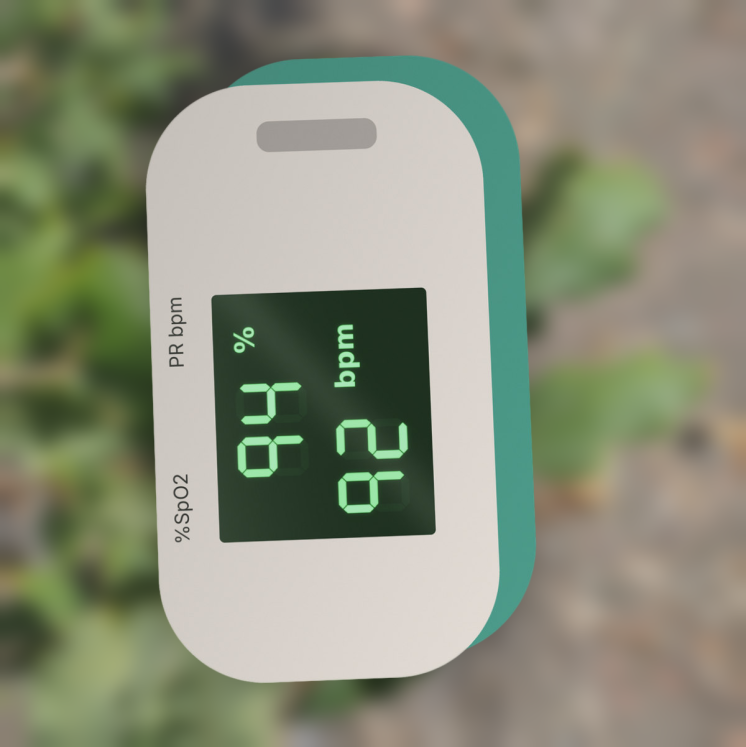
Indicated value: 92bpm
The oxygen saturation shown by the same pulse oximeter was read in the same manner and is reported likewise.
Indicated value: 94%
